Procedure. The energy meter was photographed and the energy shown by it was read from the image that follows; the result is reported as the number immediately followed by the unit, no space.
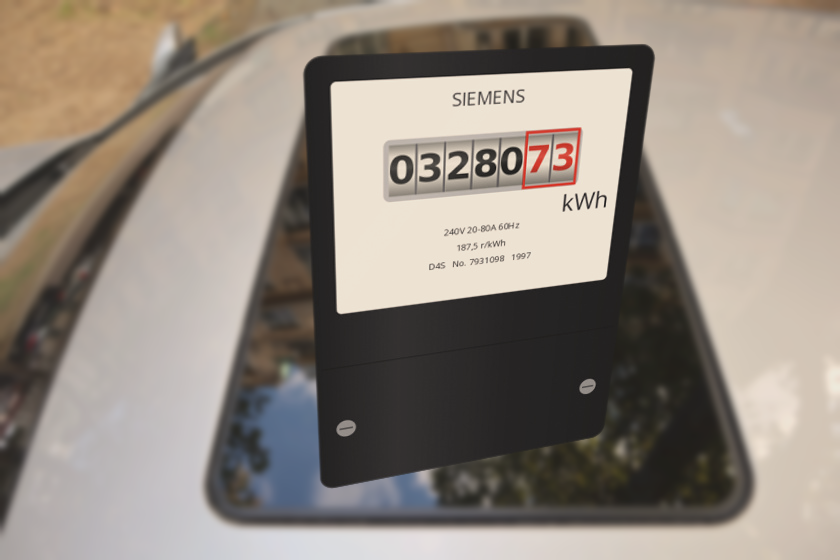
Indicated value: 3280.73kWh
